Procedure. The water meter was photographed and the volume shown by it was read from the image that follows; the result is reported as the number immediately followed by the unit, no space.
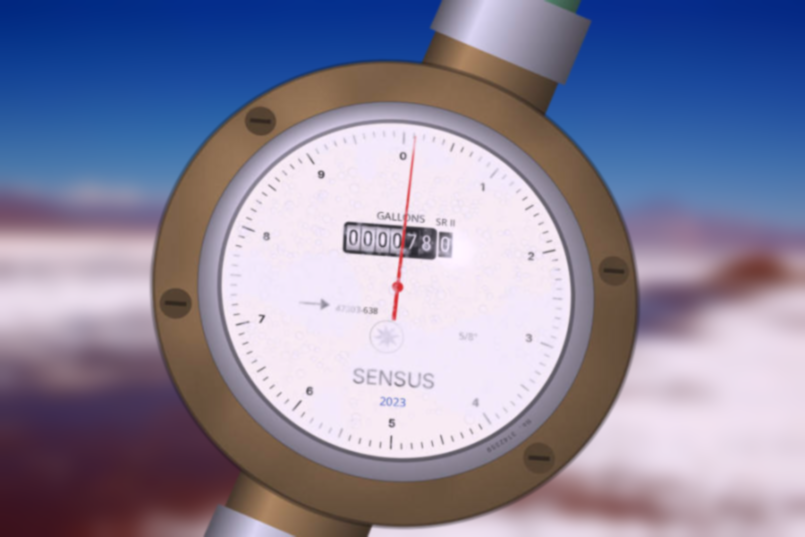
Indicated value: 780.1gal
